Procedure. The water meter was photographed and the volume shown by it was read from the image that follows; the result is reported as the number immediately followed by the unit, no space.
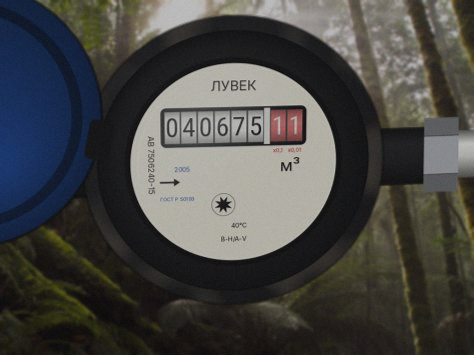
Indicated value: 40675.11m³
